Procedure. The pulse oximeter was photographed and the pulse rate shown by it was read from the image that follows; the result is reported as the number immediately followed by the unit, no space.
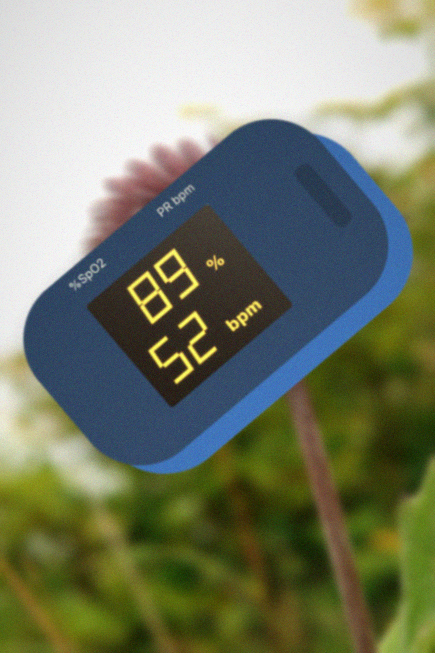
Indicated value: 52bpm
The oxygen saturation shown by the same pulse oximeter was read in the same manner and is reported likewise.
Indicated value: 89%
